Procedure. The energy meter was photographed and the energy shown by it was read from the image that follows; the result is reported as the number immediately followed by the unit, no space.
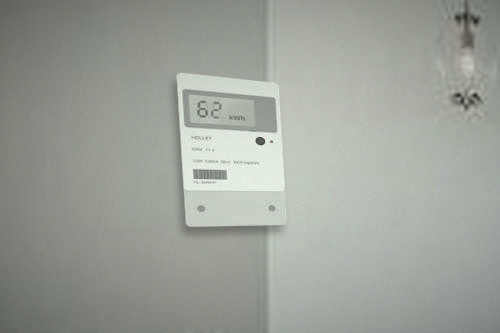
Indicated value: 62kWh
